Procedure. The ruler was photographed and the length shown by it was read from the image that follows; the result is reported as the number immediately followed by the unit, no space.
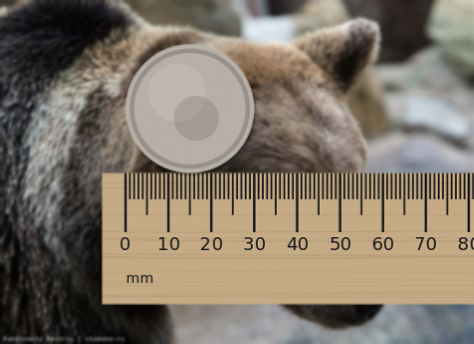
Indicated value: 30mm
